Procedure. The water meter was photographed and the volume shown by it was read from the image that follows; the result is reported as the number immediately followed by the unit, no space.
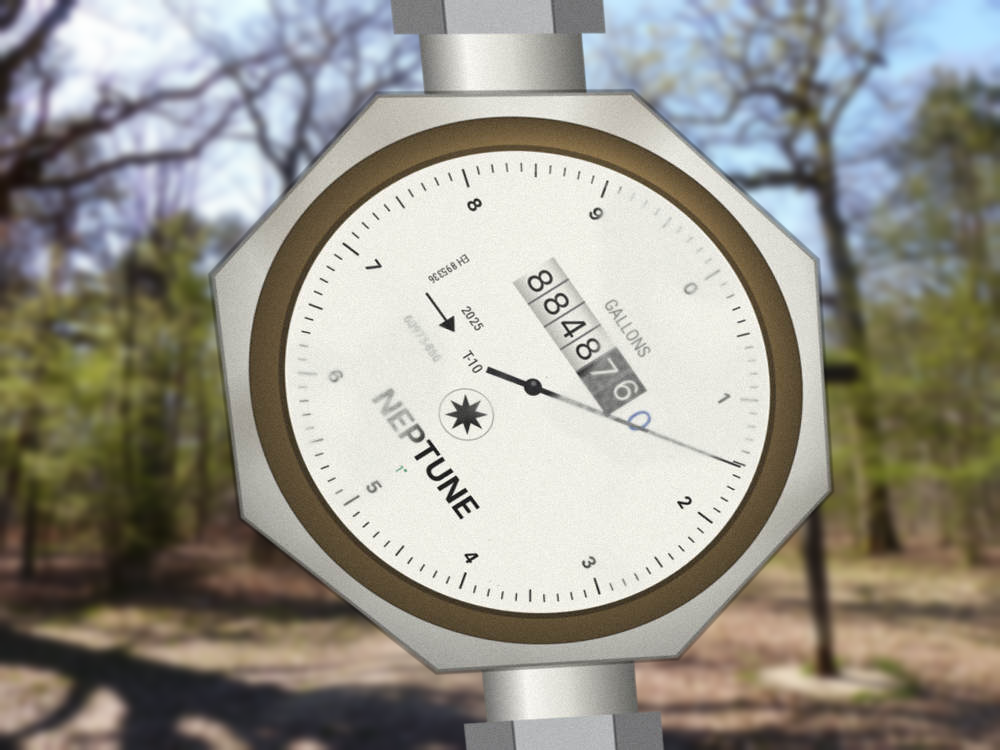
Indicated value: 8848761.5gal
